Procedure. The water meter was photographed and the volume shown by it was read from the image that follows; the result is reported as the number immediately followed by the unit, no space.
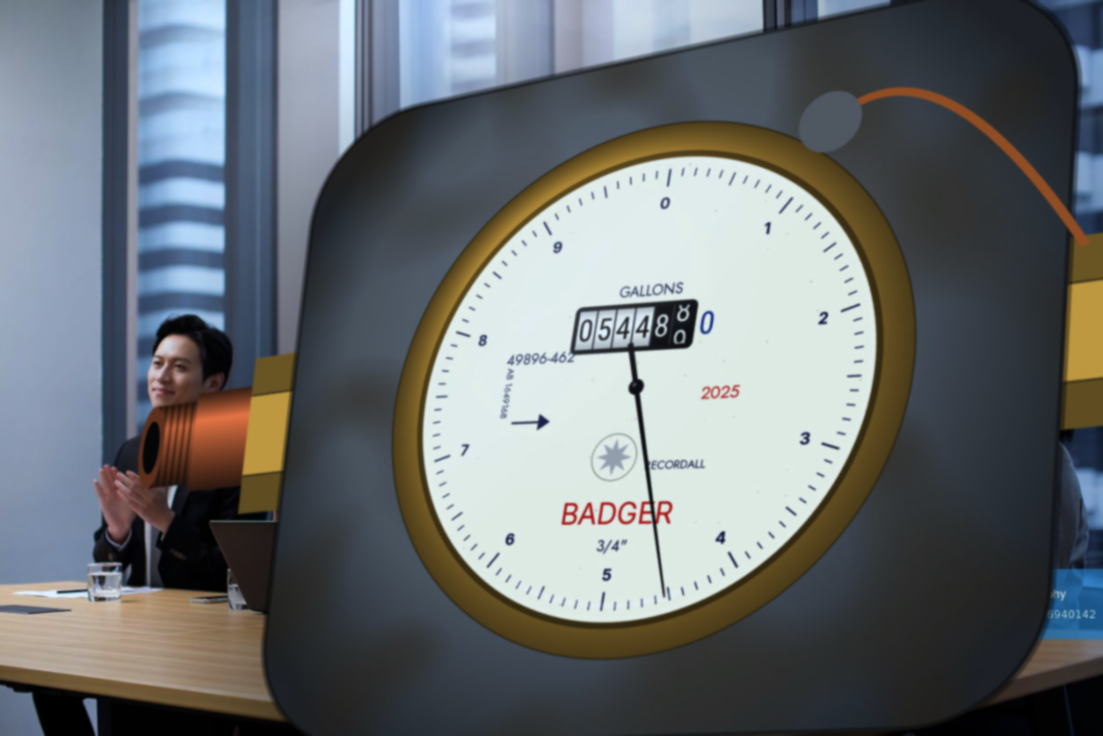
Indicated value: 544884.5gal
